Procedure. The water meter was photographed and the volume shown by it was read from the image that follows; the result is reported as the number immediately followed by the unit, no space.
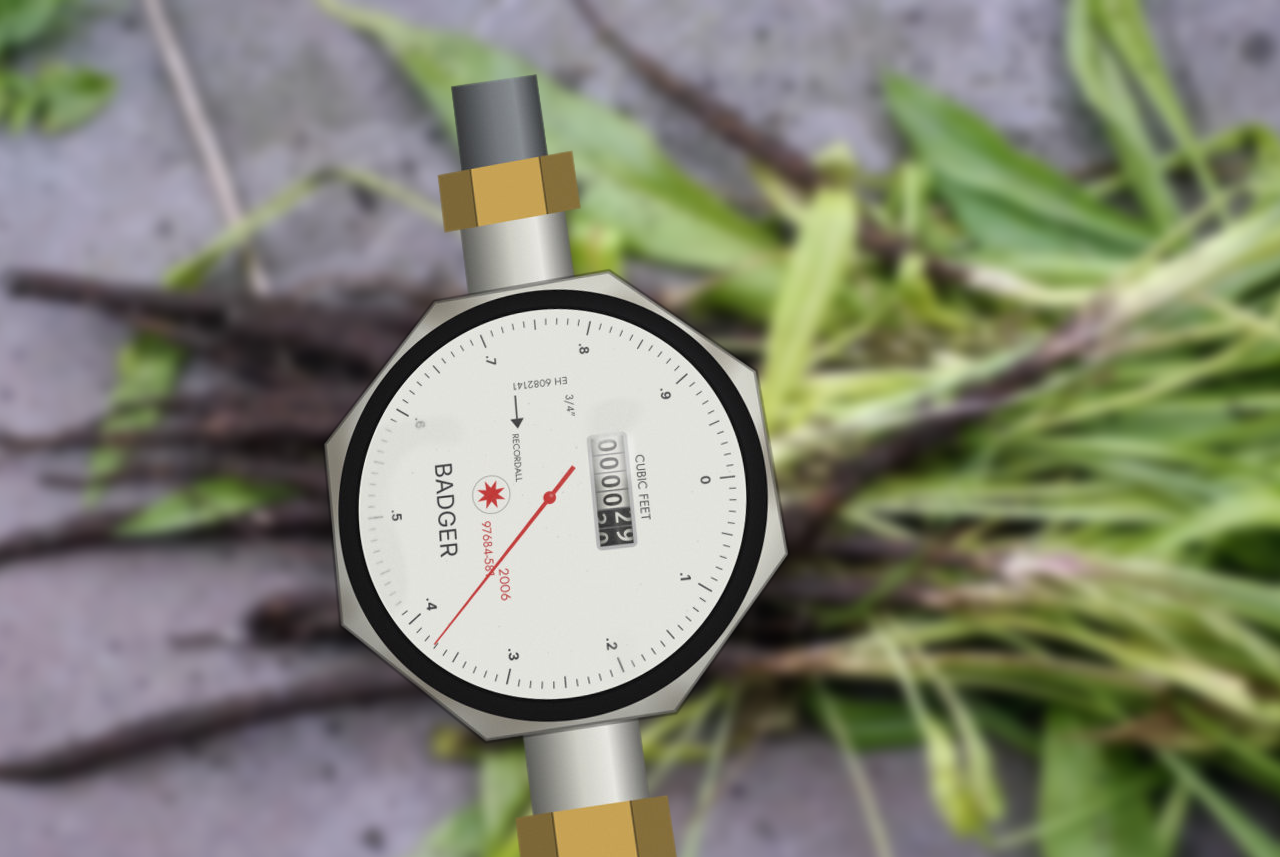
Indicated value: 29.37ft³
